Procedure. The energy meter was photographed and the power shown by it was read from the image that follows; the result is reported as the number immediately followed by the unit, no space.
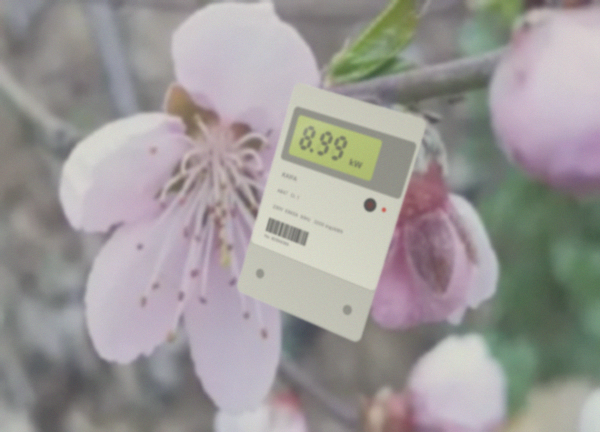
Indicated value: 8.99kW
